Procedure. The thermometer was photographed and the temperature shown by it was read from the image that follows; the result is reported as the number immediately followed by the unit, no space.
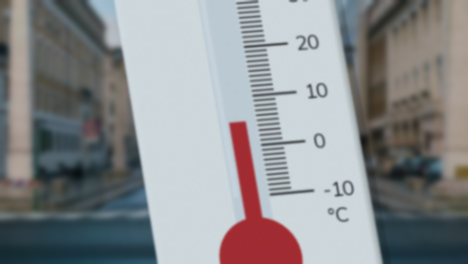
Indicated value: 5°C
